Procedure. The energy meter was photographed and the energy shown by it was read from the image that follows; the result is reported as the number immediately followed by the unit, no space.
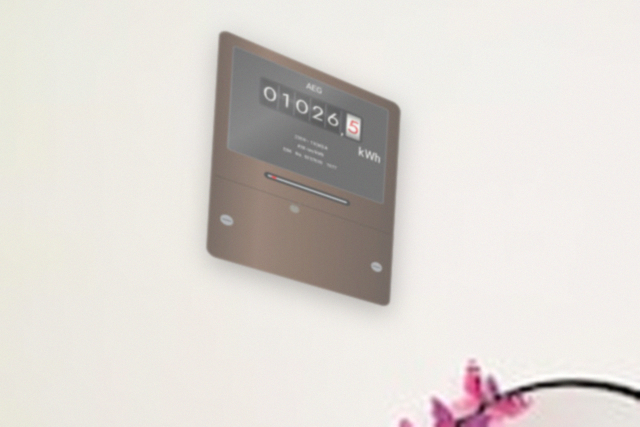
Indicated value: 1026.5kWh
